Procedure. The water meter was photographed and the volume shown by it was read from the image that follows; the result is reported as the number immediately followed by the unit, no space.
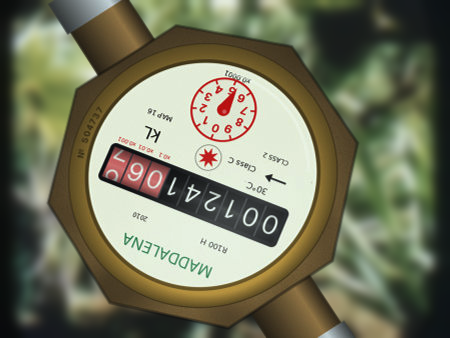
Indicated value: 1241.0665kL
